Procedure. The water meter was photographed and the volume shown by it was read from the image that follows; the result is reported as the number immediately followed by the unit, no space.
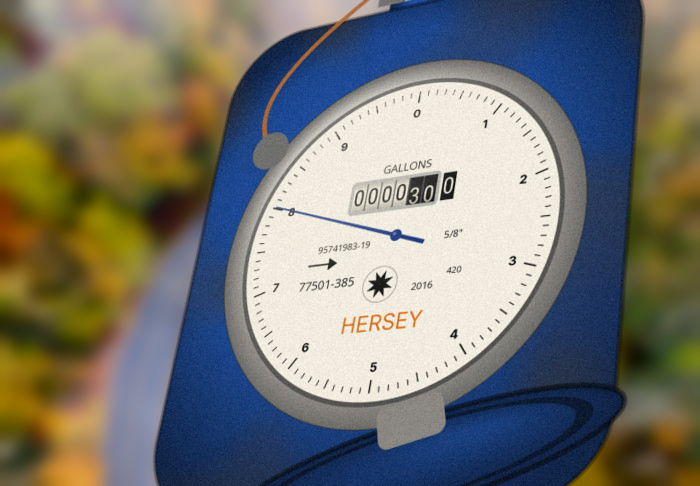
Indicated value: 298.0gal
